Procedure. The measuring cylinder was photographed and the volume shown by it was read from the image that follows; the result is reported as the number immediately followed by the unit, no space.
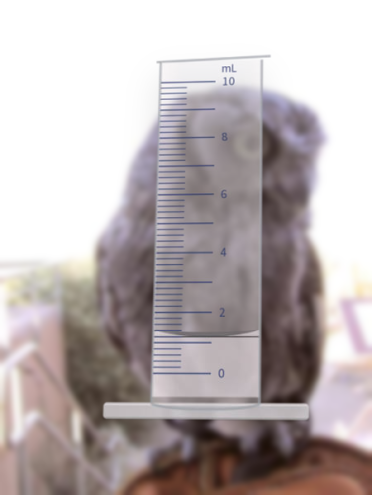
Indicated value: 1.2mL
